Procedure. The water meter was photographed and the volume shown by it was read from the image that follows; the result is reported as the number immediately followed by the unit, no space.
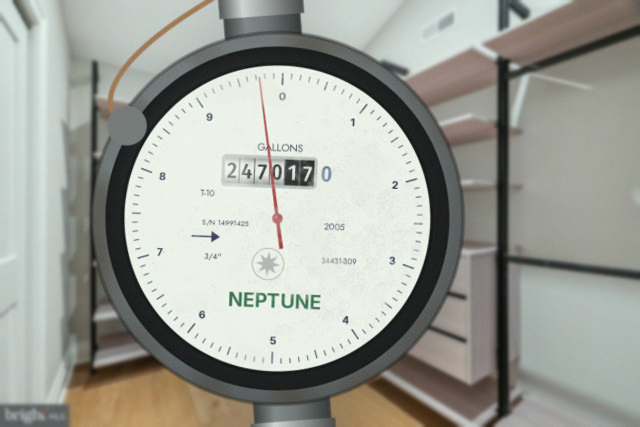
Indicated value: 2470169.7gal
